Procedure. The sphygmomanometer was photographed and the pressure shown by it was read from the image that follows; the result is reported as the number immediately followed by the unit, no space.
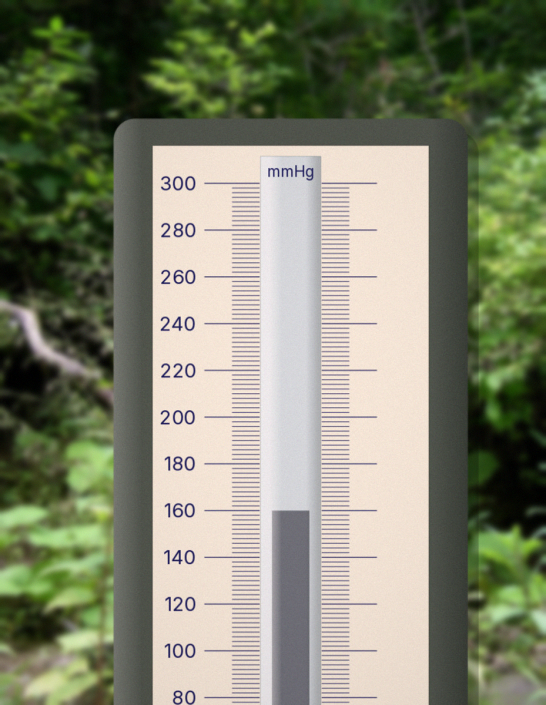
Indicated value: 160mmHg
